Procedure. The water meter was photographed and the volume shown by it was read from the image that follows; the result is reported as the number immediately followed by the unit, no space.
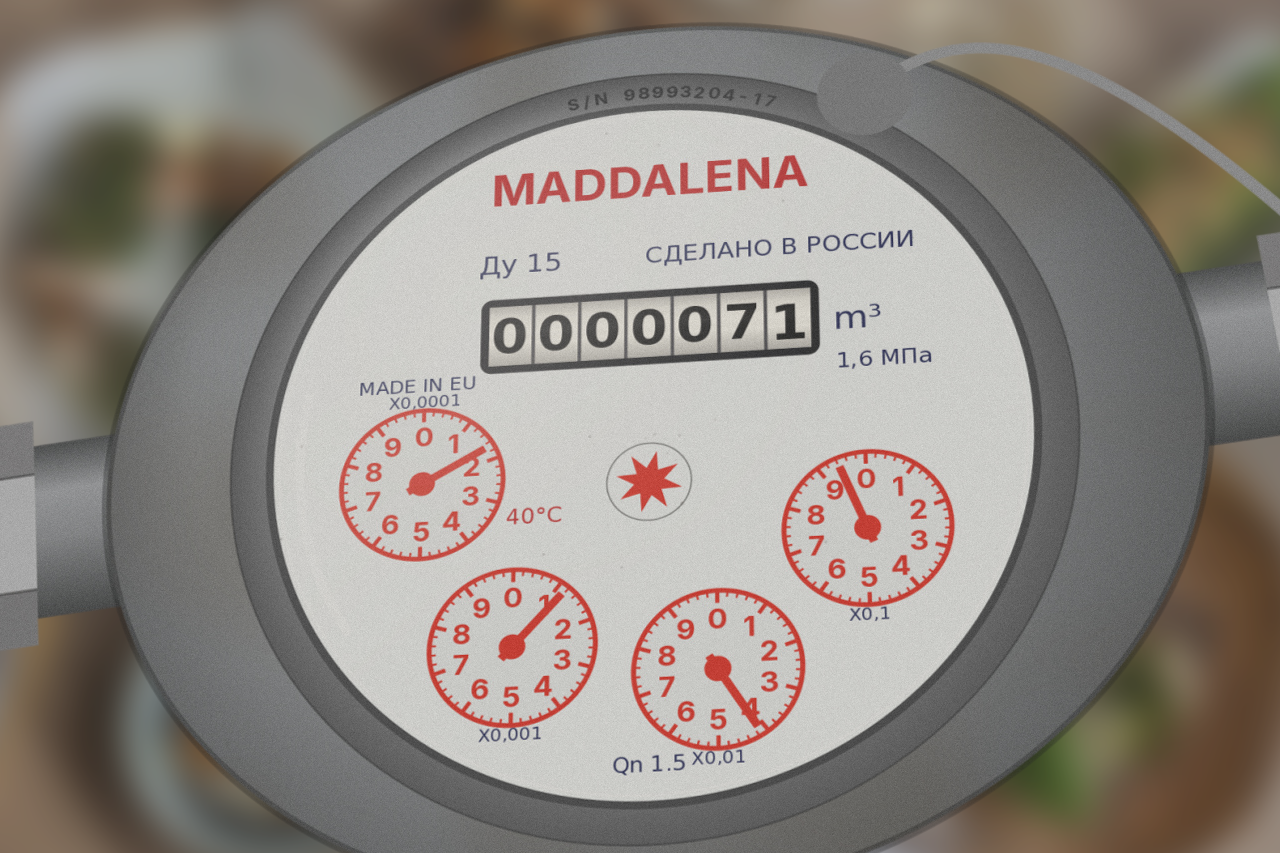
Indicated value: 70.9411m³
